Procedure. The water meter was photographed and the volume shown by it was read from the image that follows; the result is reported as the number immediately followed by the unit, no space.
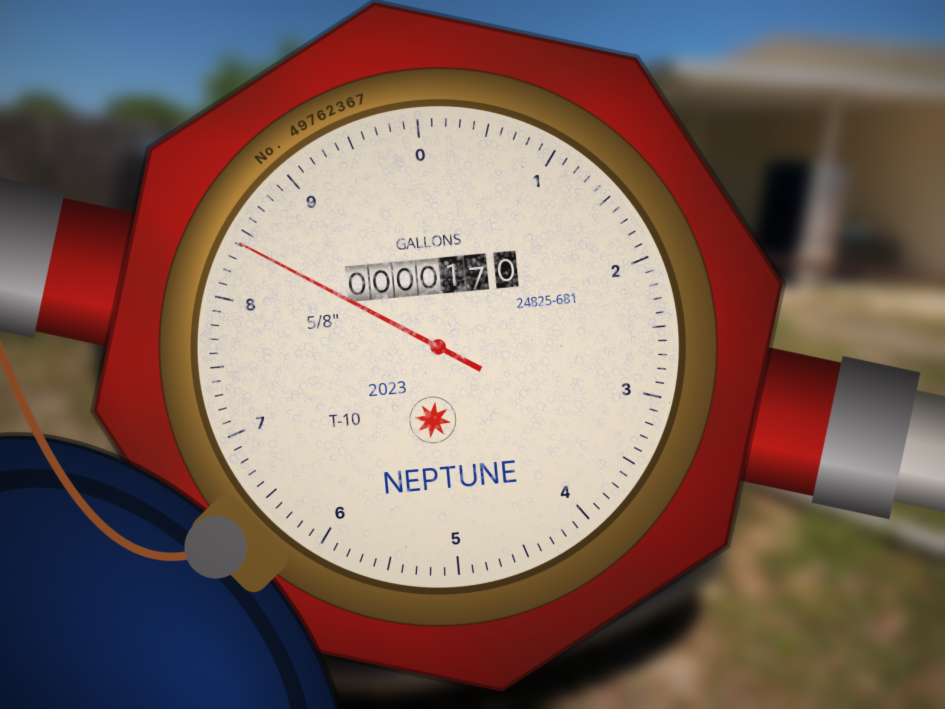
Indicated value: 168.4gal
